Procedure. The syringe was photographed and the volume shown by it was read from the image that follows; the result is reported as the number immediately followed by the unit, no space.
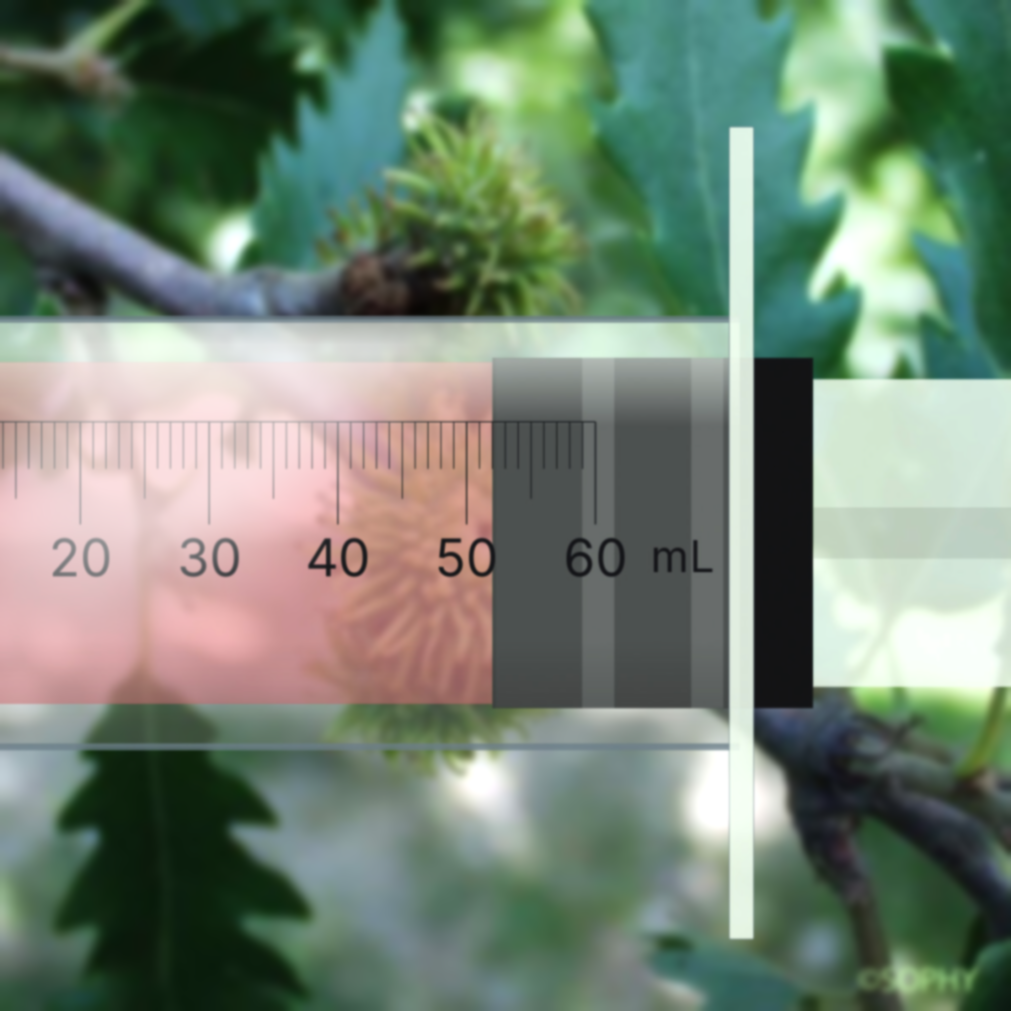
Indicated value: 52mL
